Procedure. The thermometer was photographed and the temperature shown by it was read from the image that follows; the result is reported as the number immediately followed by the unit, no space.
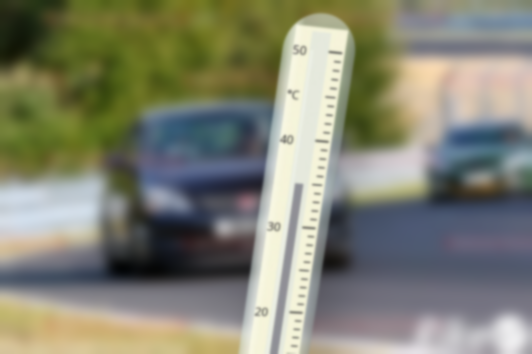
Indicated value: 35°C
